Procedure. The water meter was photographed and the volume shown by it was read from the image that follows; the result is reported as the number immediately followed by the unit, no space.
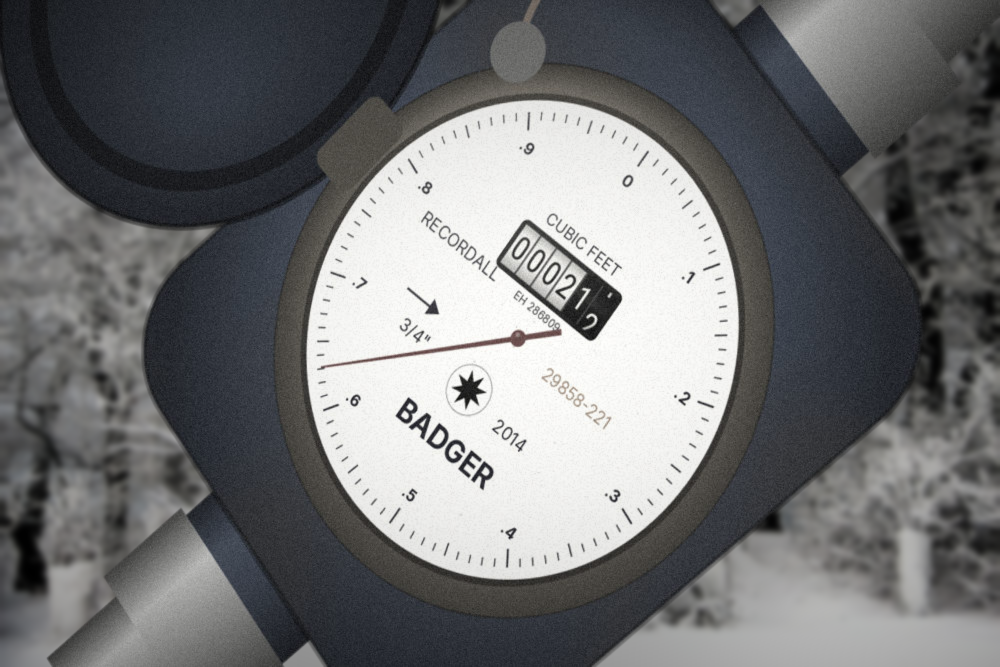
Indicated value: 211.63ft³
